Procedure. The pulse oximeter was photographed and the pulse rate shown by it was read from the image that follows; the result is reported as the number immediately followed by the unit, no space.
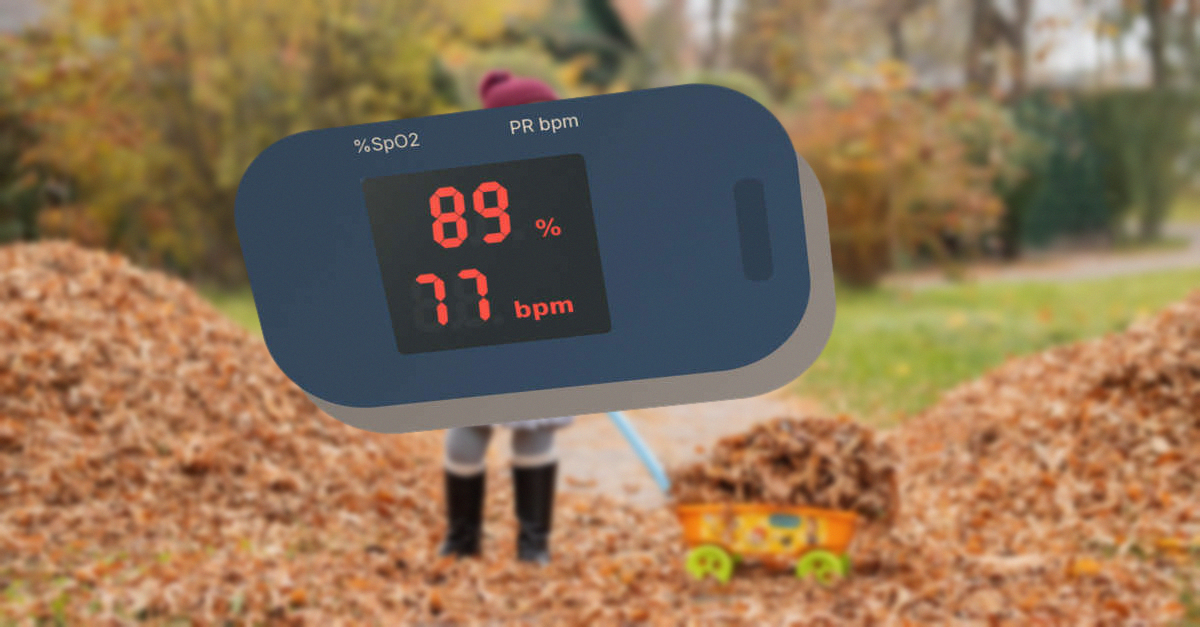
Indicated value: 77bpm
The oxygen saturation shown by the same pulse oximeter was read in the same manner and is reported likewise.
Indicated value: 89%
